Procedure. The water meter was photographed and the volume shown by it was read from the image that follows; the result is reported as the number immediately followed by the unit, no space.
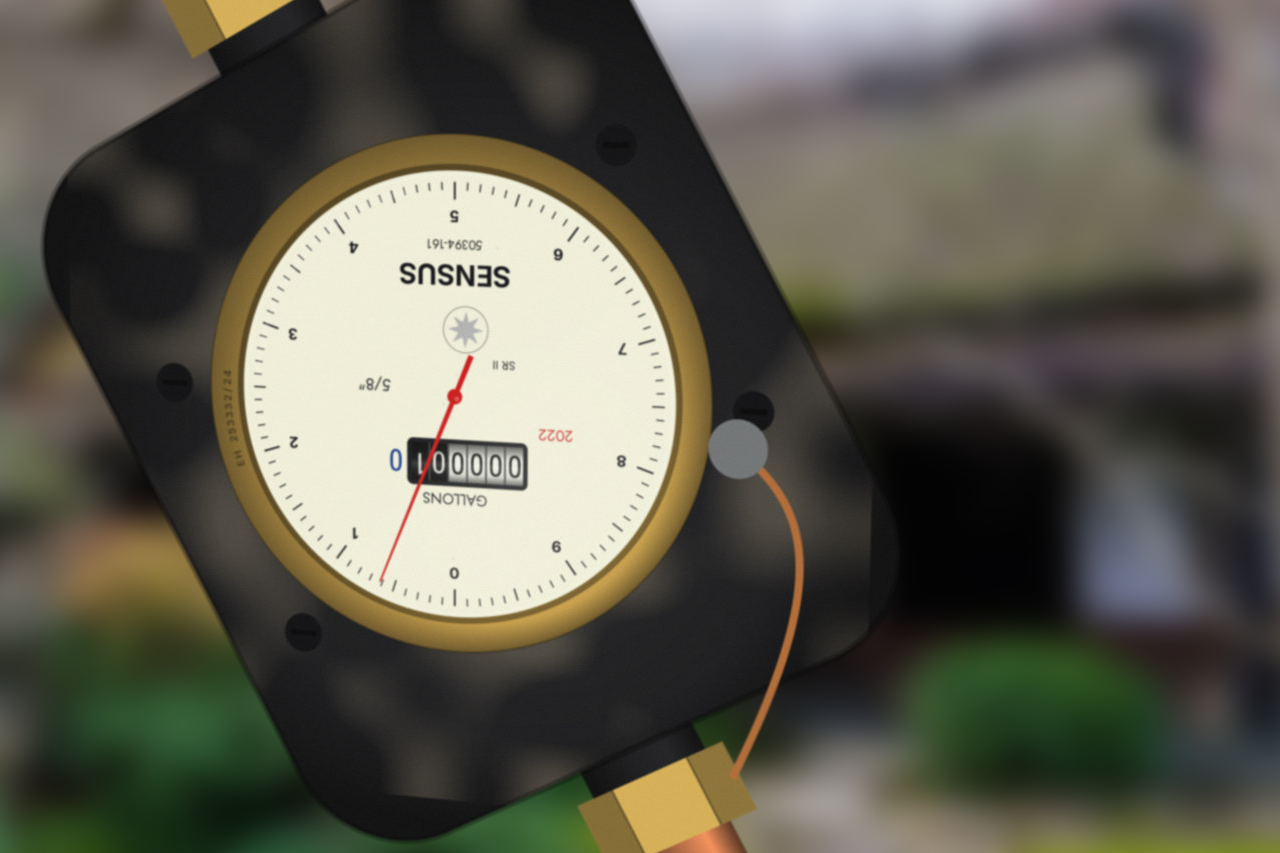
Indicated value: 10.6gal
